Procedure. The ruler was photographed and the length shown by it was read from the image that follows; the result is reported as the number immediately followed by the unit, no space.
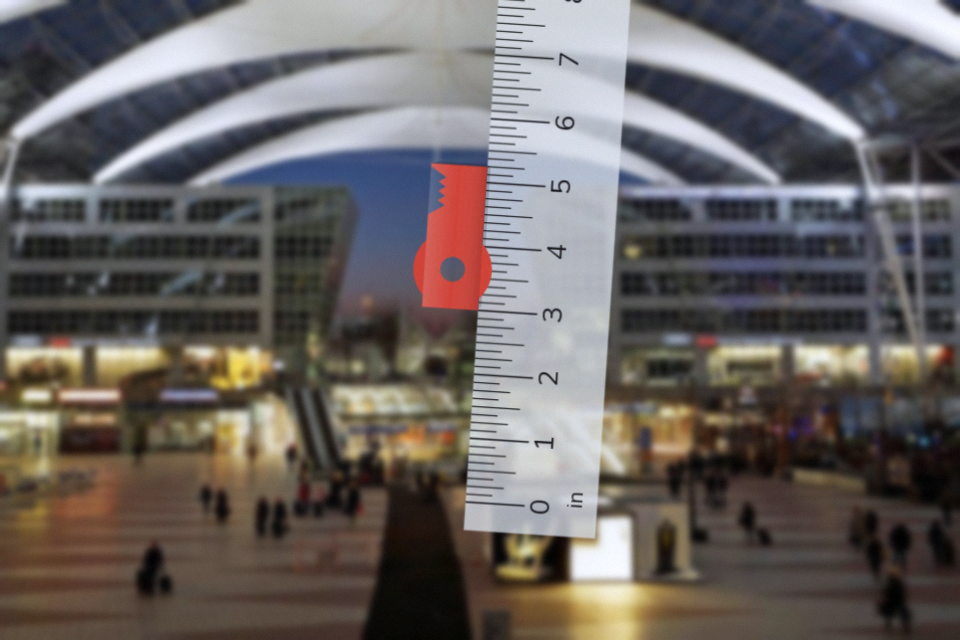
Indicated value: 2.25in
